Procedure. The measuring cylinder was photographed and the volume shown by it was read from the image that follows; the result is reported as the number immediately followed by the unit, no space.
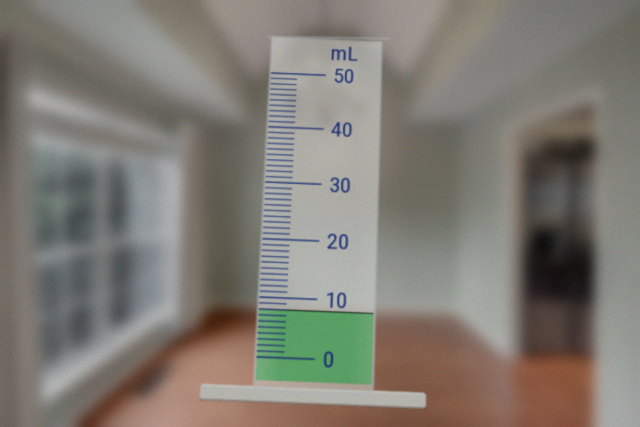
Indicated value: 8mL
